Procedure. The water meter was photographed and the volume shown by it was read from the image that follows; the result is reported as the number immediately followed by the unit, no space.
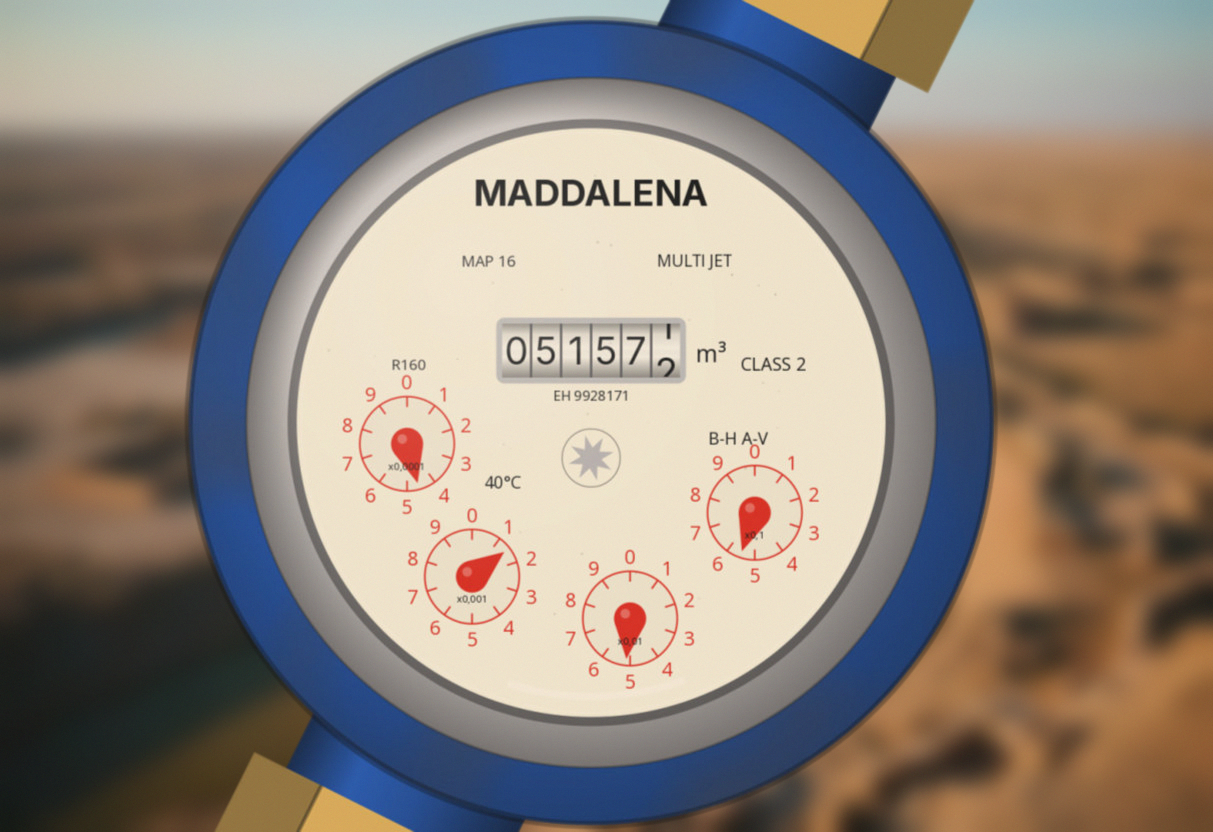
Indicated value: 51571.5514m³
